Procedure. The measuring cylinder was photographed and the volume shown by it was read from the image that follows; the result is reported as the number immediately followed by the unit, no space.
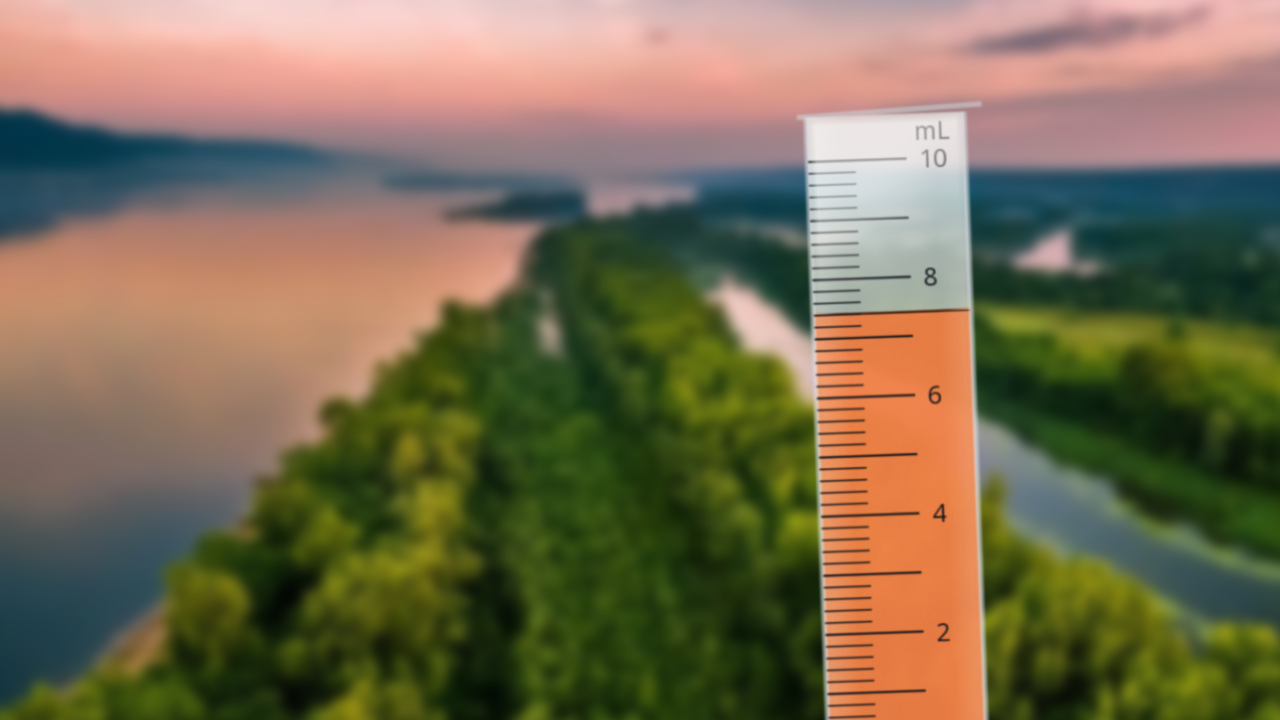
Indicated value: 7.4mL
